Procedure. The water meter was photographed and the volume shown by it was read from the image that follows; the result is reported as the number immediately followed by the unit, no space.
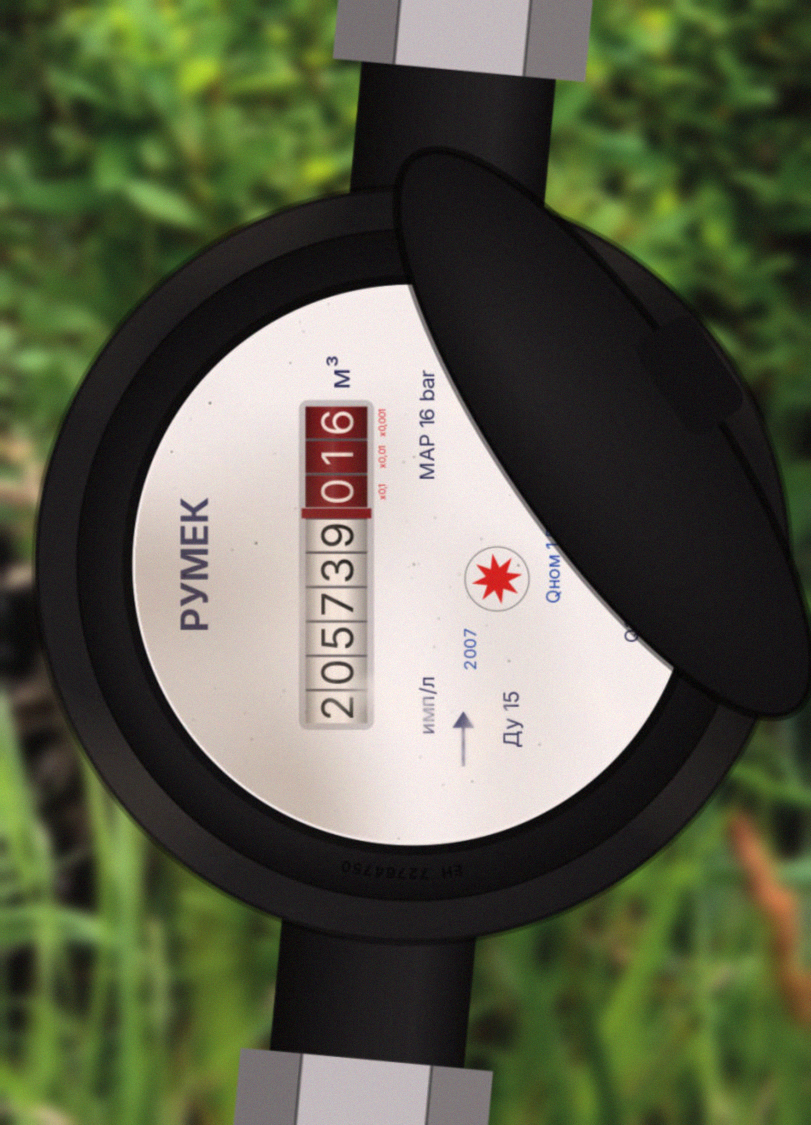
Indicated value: 205739.016m³
